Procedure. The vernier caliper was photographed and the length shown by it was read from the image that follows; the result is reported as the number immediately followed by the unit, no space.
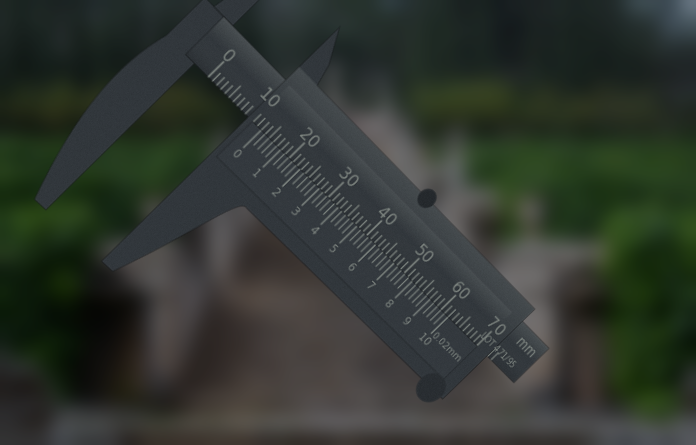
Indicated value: 13.0mm
